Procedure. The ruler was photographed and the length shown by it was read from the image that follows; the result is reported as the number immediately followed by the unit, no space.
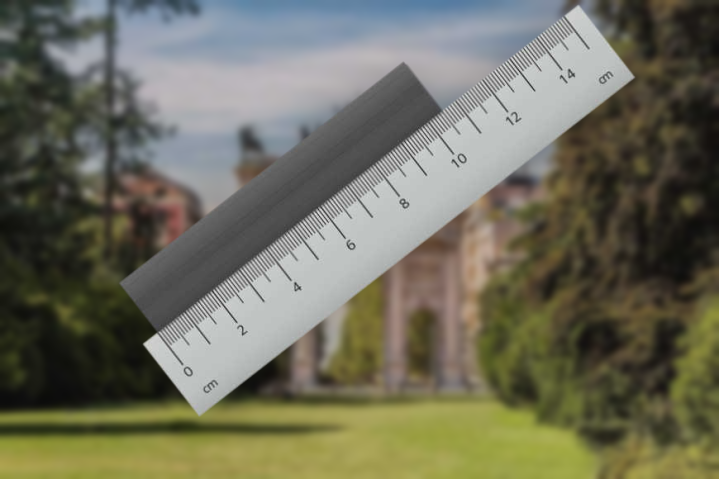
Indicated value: 10.5cm
